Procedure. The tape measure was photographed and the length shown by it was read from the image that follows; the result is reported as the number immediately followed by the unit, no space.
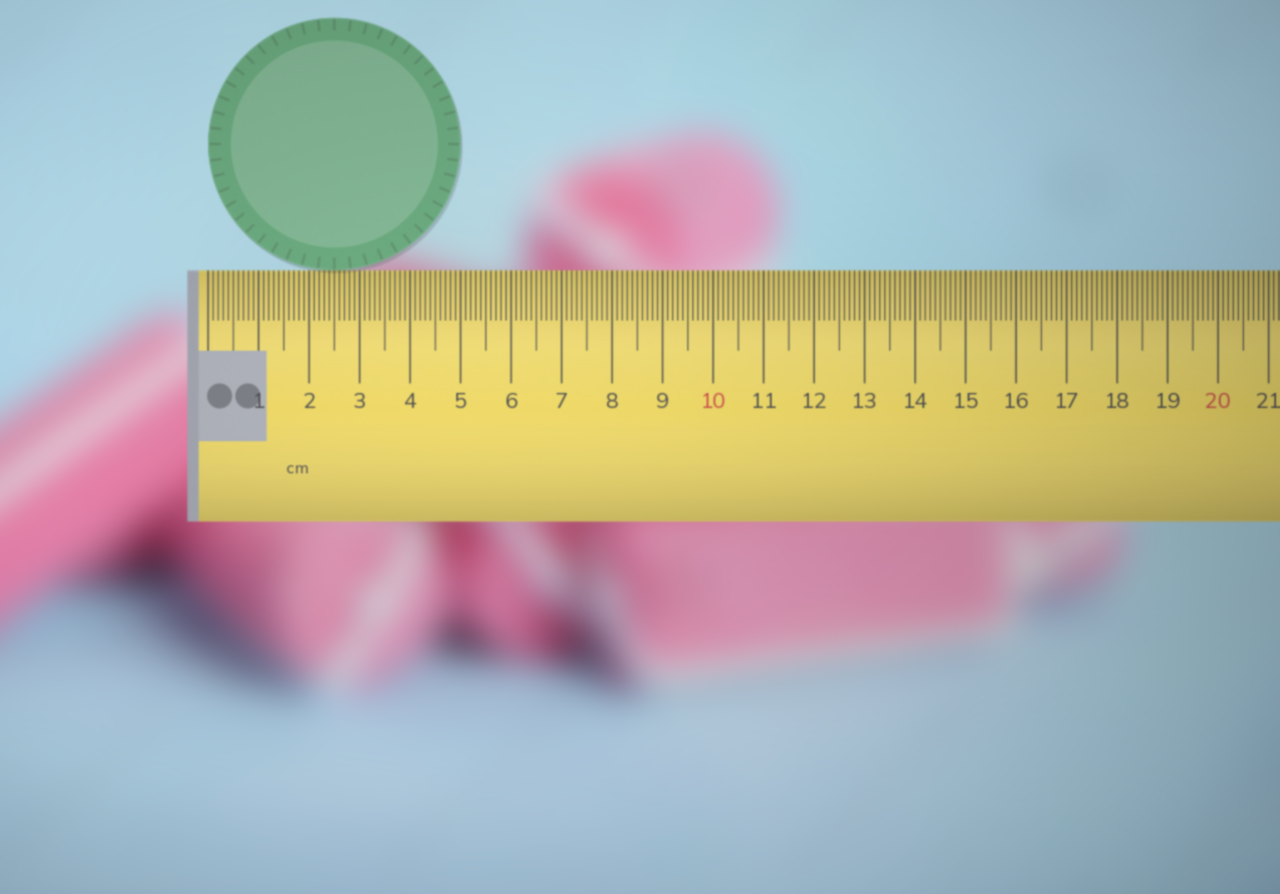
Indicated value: 5cm
